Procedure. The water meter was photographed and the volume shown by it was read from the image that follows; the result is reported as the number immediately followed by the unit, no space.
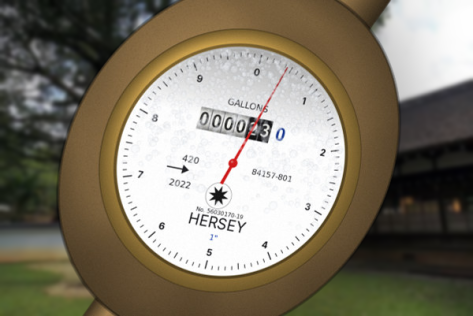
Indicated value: 230.4gal
